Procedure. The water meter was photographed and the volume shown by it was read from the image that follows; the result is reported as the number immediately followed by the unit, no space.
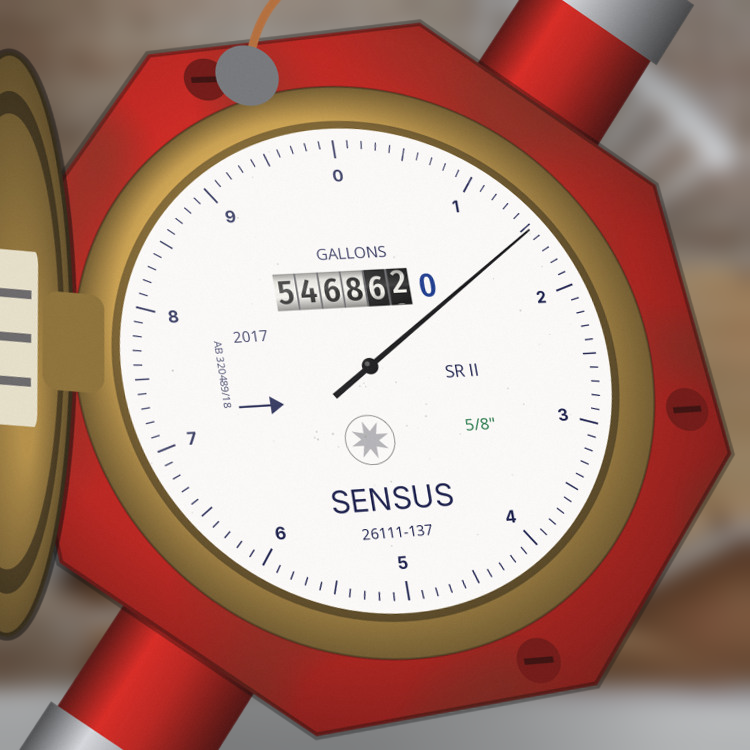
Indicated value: 5468621.5gal
